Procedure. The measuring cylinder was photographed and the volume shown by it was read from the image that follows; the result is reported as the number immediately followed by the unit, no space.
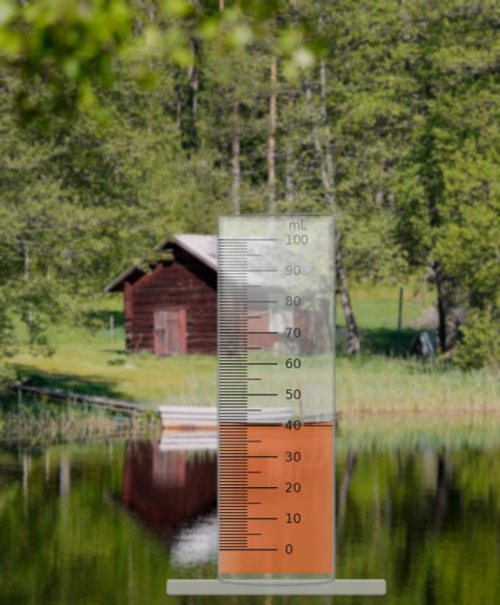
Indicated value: 40mL
